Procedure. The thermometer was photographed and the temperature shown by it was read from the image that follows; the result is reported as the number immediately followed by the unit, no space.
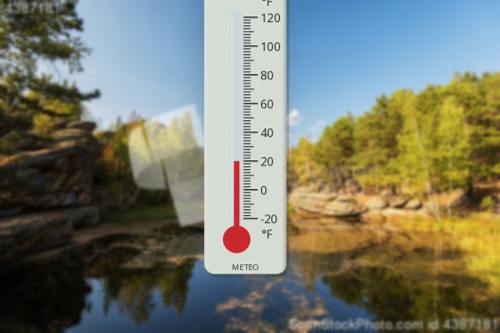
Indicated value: 20°F
